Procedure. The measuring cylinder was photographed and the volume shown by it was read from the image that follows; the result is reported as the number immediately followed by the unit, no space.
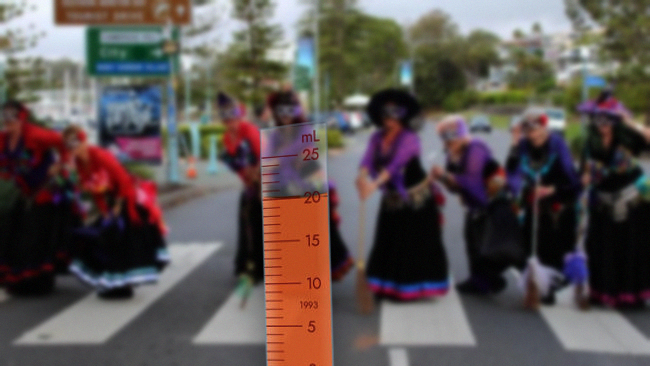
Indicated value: 20mL
